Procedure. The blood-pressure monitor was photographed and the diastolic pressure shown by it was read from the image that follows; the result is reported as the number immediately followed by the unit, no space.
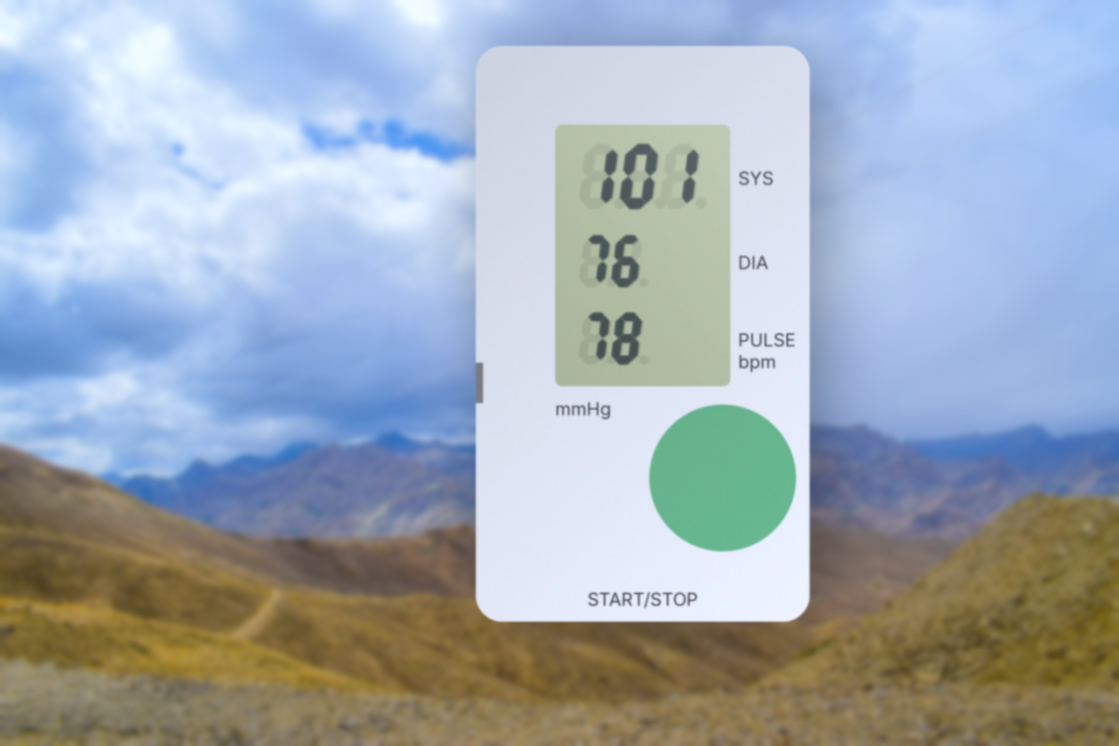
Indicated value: 76mmHg
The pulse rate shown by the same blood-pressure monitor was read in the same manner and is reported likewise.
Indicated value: 78bpm
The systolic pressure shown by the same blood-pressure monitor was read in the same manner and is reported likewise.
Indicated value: 101mmHg
